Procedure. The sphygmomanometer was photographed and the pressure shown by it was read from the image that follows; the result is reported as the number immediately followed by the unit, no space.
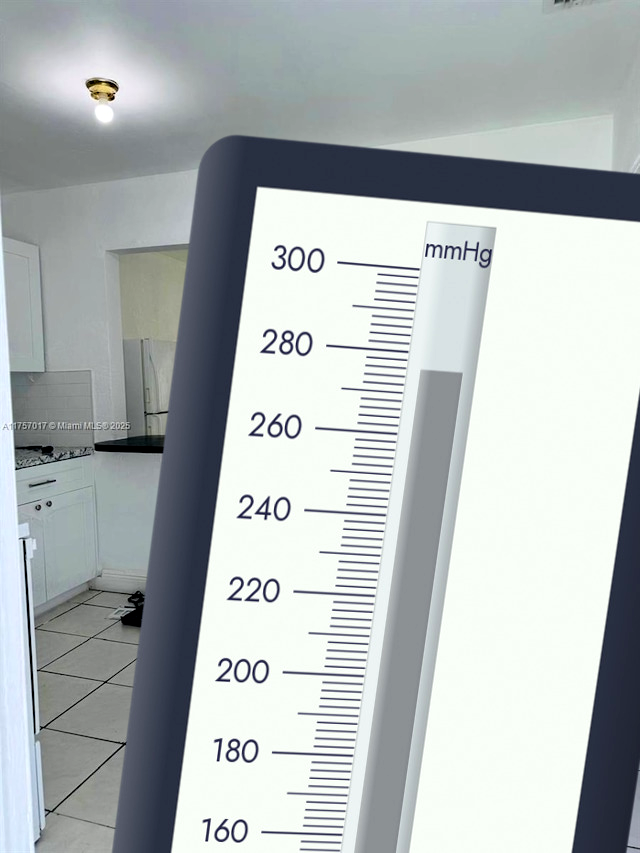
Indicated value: 276mmHg
